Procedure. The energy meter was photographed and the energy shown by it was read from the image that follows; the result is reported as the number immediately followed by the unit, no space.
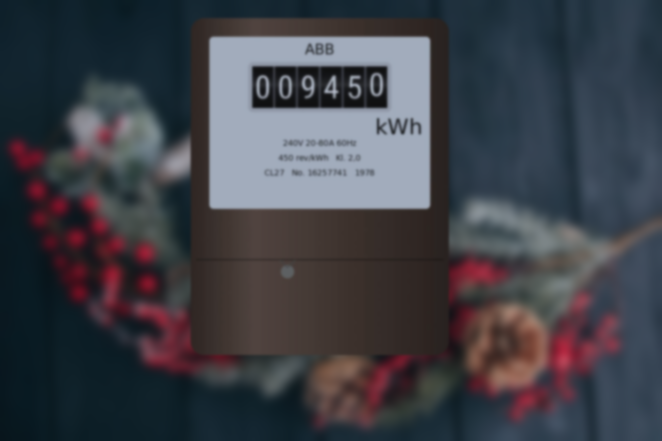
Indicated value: 9450kWh
